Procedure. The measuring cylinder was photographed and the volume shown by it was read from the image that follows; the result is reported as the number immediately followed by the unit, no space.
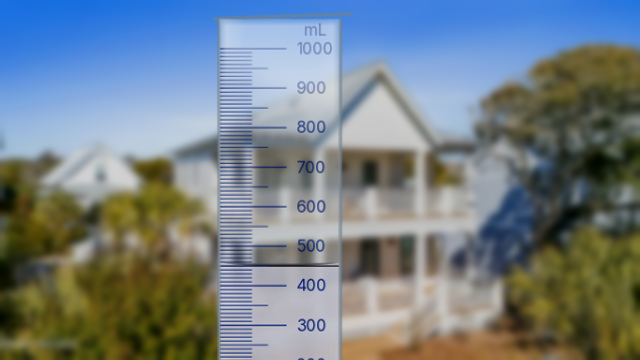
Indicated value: 450mL
